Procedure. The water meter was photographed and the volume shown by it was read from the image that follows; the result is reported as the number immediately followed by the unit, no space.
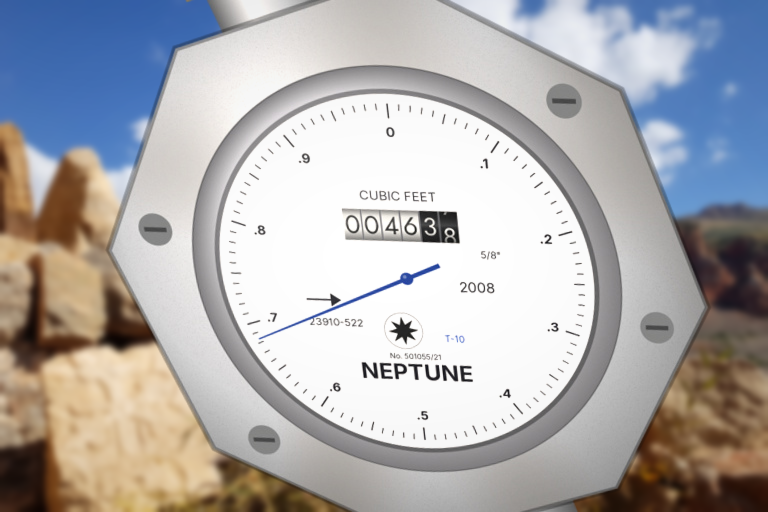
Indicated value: 4637.68ft³
